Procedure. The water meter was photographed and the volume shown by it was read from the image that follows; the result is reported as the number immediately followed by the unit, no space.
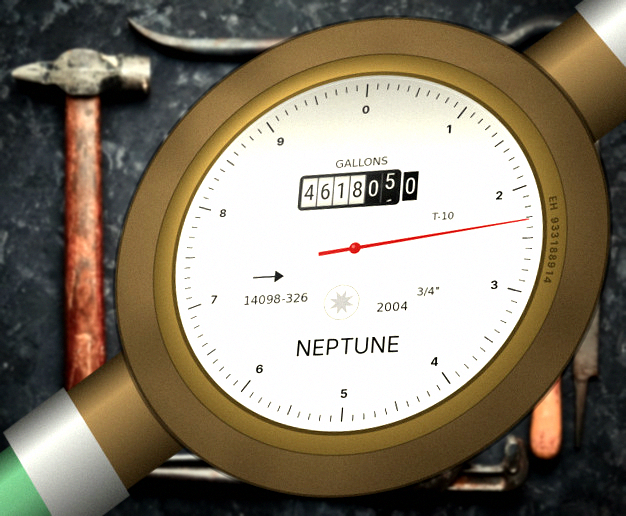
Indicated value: 4618052.3gal
